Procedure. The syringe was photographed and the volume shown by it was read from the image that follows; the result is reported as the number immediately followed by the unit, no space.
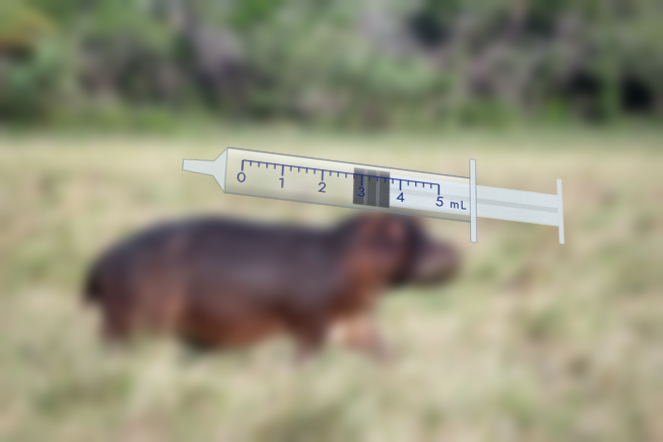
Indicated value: 2.8mL
